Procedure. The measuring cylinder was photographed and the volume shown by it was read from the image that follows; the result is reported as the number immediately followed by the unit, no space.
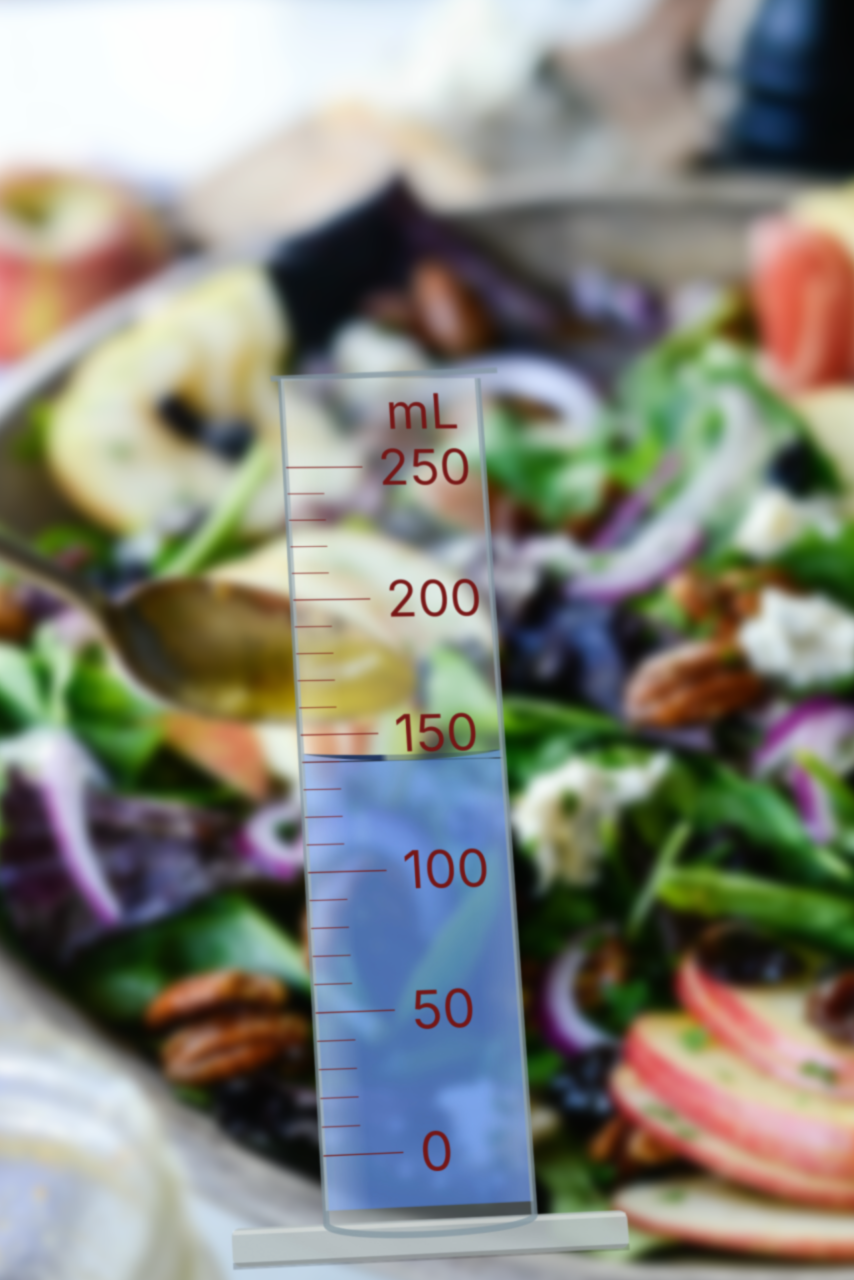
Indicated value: 140mL
